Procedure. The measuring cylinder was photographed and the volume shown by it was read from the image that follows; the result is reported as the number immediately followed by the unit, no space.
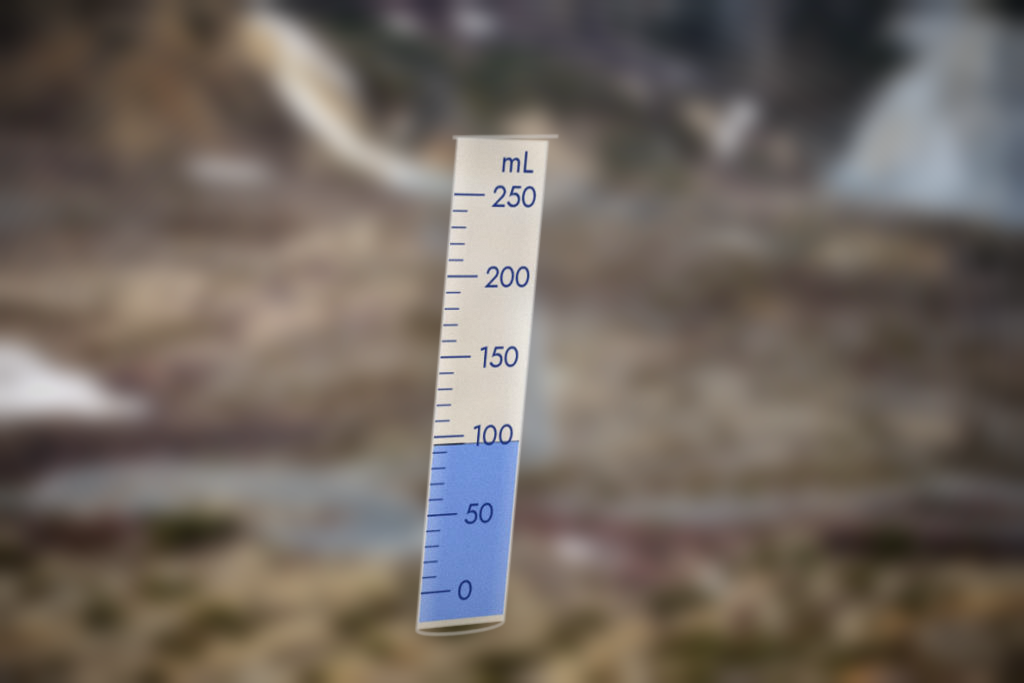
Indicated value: 95mL
